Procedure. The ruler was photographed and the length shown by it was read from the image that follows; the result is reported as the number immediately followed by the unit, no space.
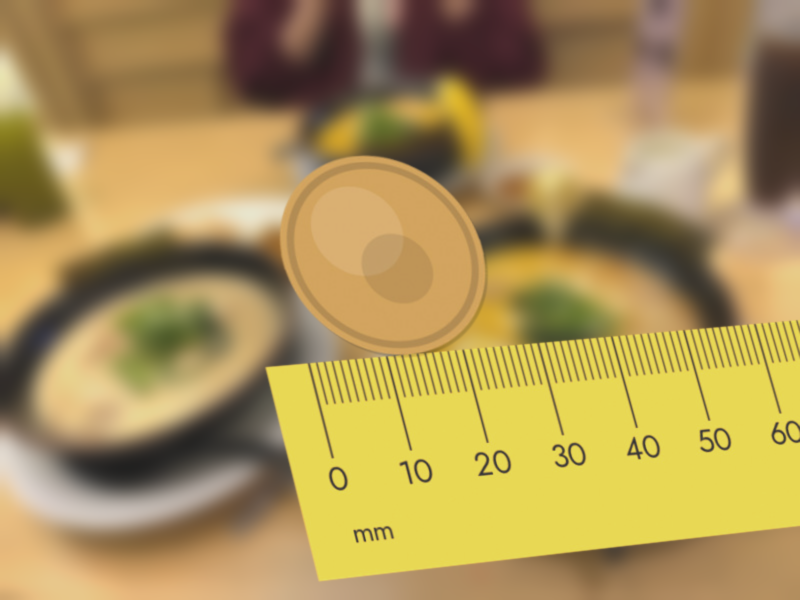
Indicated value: 26mm
